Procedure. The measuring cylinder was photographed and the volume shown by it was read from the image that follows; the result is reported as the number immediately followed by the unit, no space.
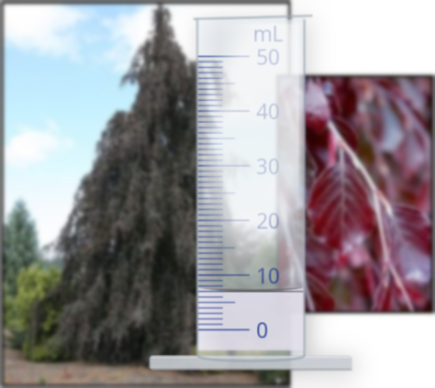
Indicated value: 7mL
